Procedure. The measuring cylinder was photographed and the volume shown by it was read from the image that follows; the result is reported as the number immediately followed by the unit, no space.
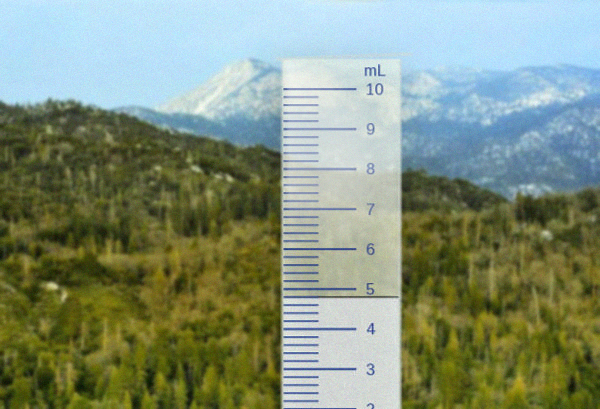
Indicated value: 4.8mL
